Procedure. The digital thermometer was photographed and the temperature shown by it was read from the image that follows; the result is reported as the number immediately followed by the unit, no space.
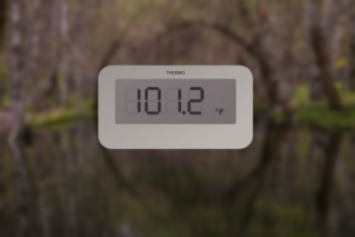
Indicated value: 101.2°F
